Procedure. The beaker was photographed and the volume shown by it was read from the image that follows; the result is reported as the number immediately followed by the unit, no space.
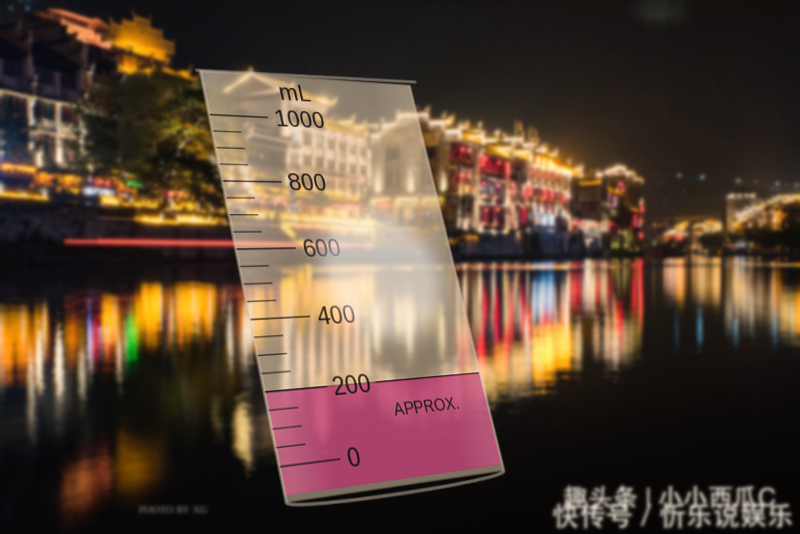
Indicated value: 200mL
